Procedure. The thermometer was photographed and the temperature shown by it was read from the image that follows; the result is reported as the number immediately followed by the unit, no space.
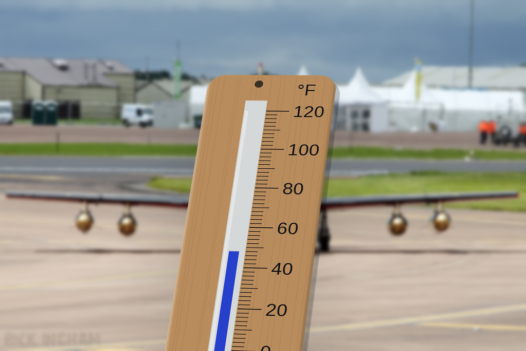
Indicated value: 48°F
